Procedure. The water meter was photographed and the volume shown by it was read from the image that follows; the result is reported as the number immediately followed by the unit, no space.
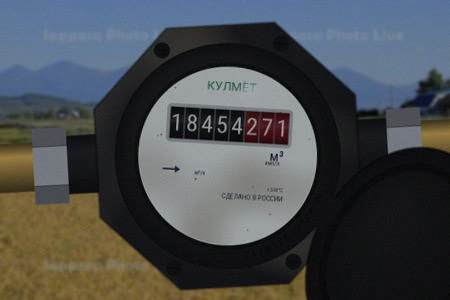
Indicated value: 18454.271m³
